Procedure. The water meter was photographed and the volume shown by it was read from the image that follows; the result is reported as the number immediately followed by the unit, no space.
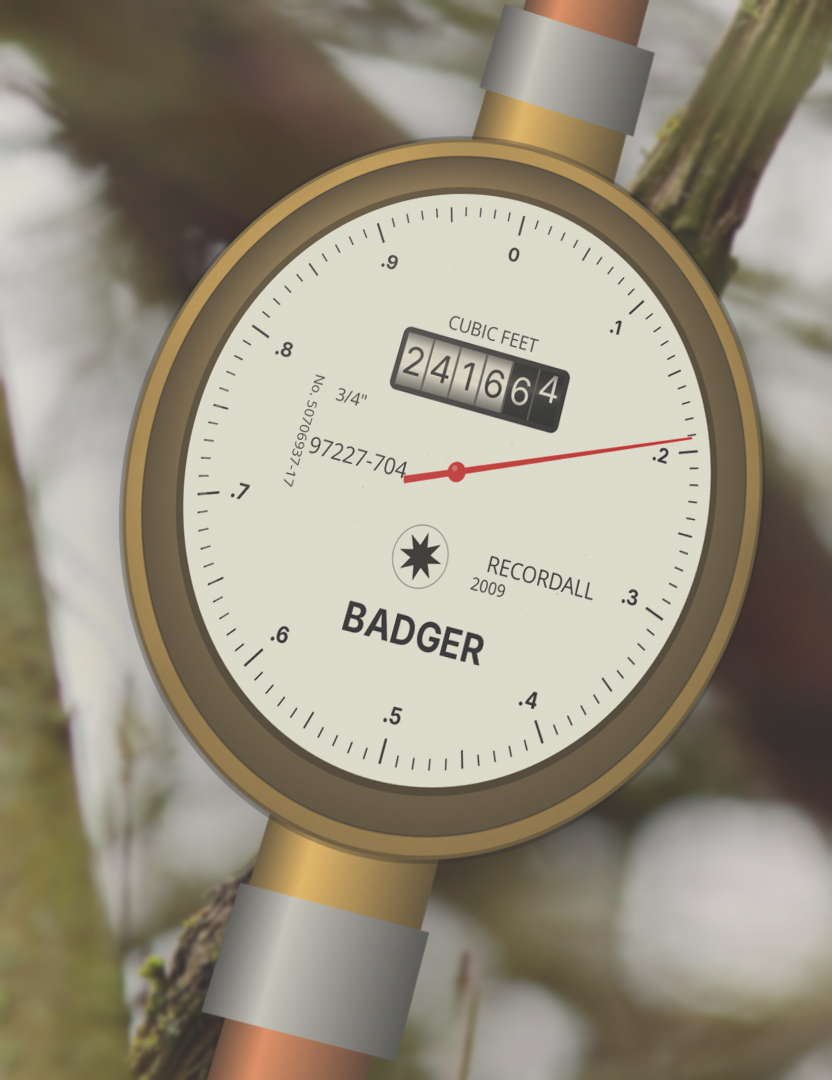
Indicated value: 241664.19ft³
